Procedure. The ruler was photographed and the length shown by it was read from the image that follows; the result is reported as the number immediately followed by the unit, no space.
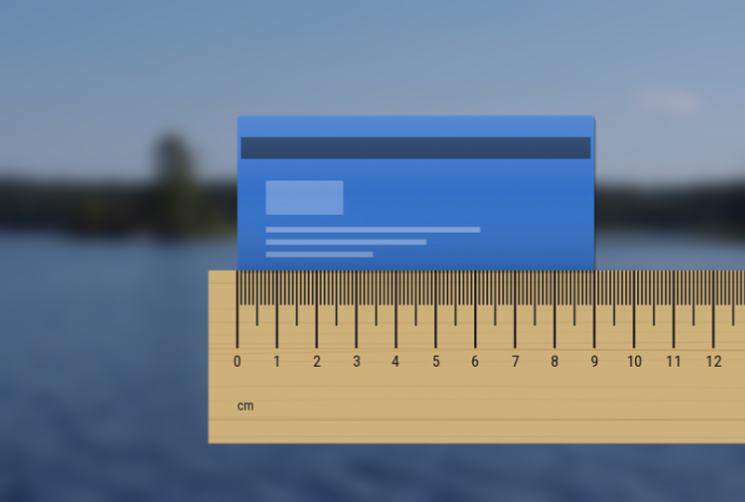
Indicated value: 9cm
